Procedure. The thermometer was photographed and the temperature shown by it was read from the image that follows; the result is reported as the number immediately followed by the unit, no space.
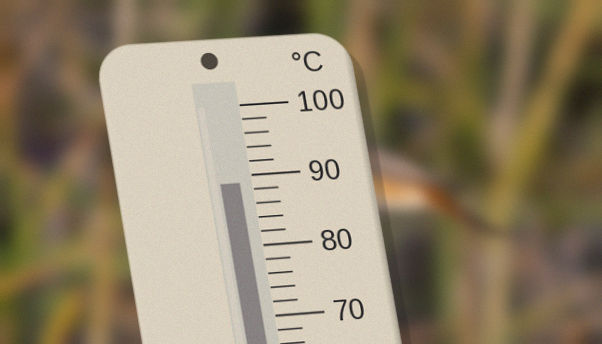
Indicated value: 89°C
